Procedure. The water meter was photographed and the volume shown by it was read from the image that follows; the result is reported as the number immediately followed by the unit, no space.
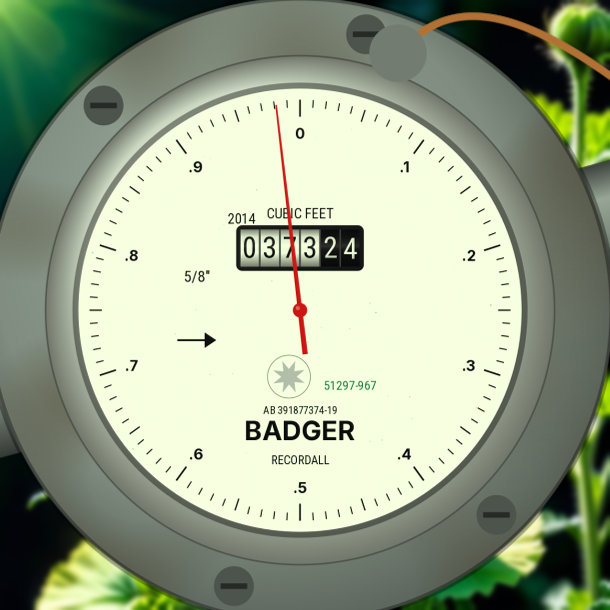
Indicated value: 37323.98ft³
